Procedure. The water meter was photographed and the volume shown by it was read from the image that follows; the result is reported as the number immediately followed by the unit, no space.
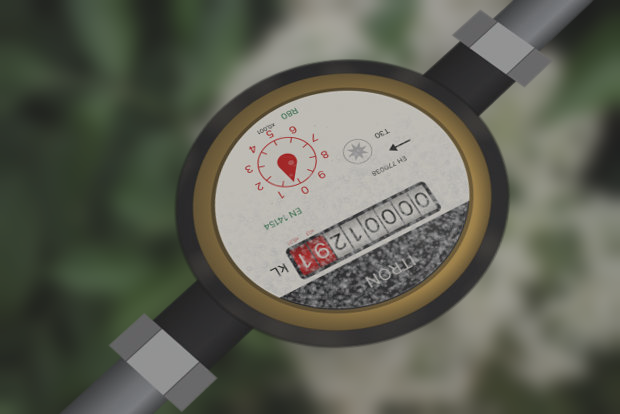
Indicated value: 12.910kL
